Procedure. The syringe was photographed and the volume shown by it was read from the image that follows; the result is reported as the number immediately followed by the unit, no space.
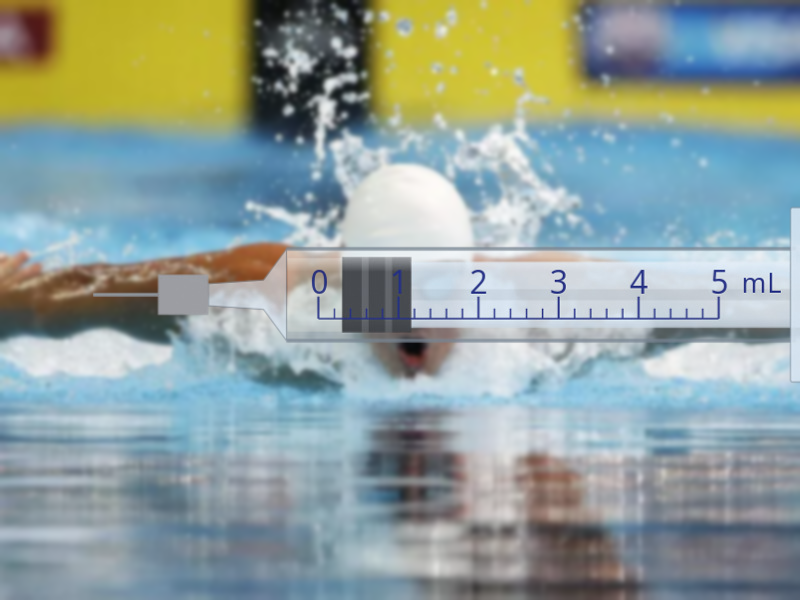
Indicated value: 0.3mL
